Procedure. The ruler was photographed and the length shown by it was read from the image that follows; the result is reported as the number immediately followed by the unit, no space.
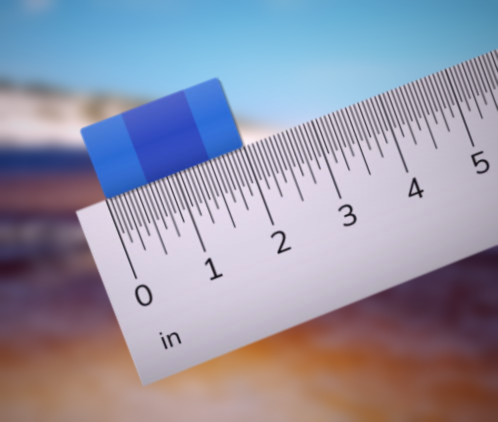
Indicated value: 2in
